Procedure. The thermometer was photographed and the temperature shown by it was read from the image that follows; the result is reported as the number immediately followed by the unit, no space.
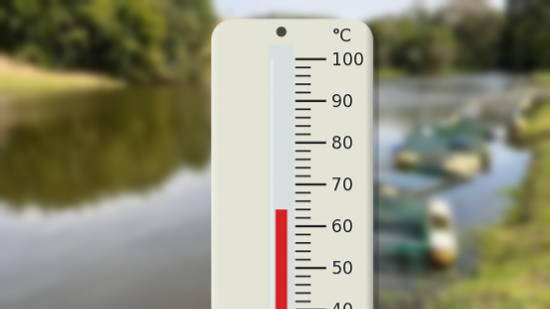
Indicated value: 64°C
